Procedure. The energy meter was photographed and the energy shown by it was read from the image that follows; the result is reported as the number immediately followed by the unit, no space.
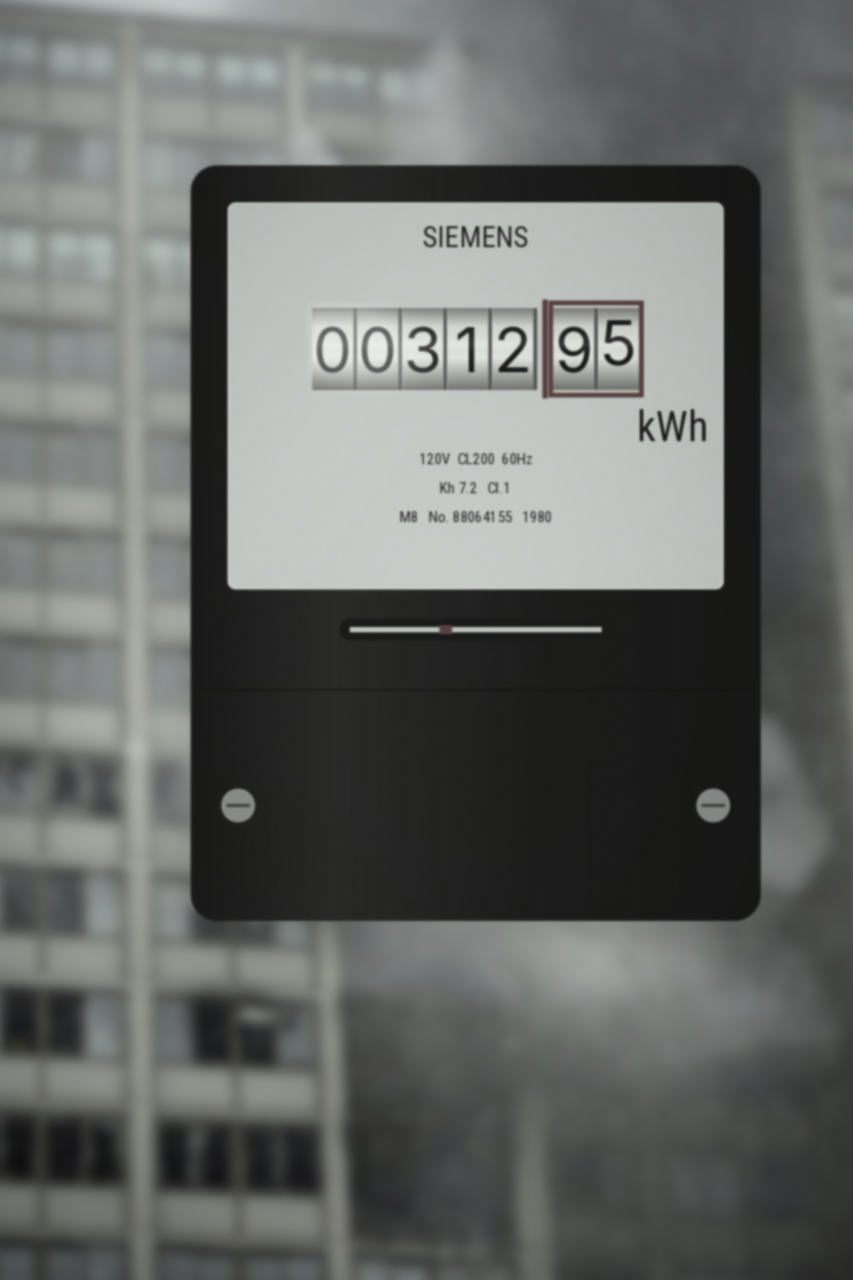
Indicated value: 312.95kWh
